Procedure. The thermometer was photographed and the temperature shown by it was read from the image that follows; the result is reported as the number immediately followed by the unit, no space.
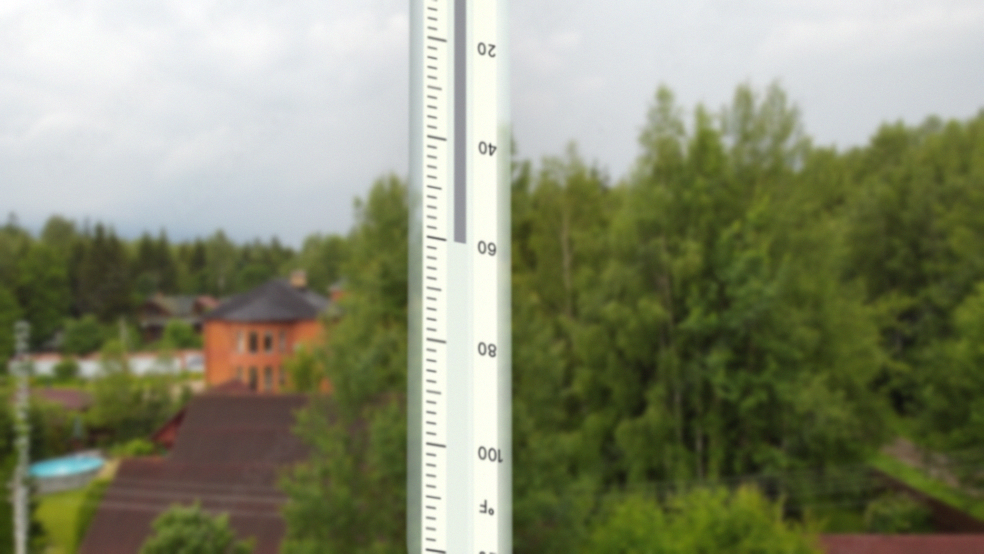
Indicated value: 60°F
